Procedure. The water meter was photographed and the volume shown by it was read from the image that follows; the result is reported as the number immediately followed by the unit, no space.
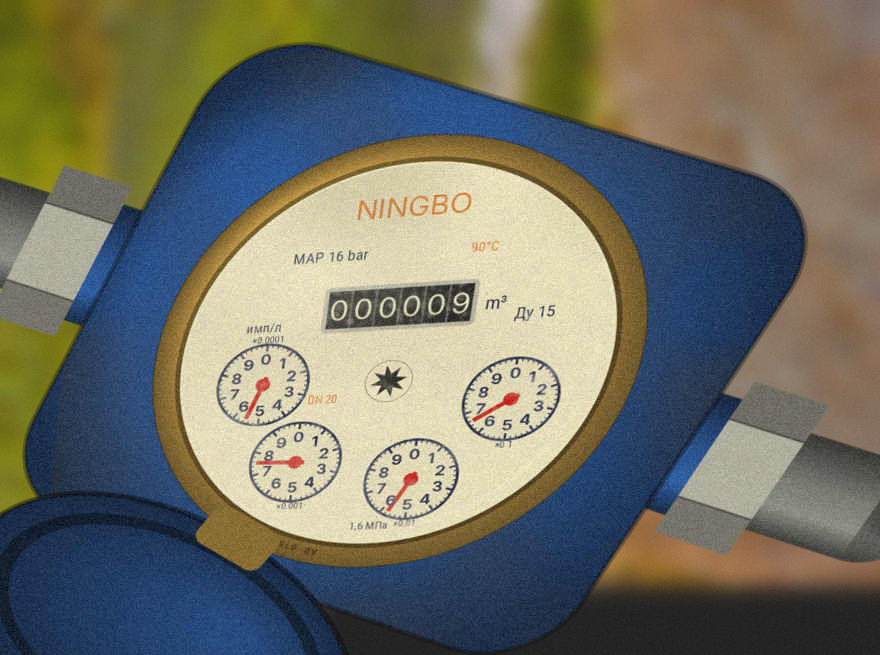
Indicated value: 9.6575m³
